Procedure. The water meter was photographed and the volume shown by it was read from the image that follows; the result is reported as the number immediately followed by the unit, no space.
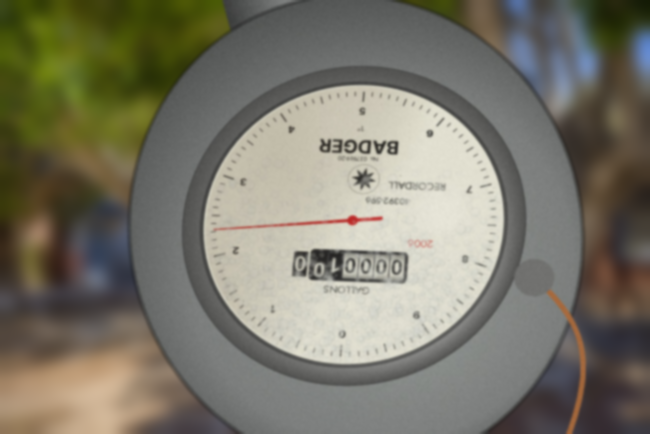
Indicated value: 102.3gal
